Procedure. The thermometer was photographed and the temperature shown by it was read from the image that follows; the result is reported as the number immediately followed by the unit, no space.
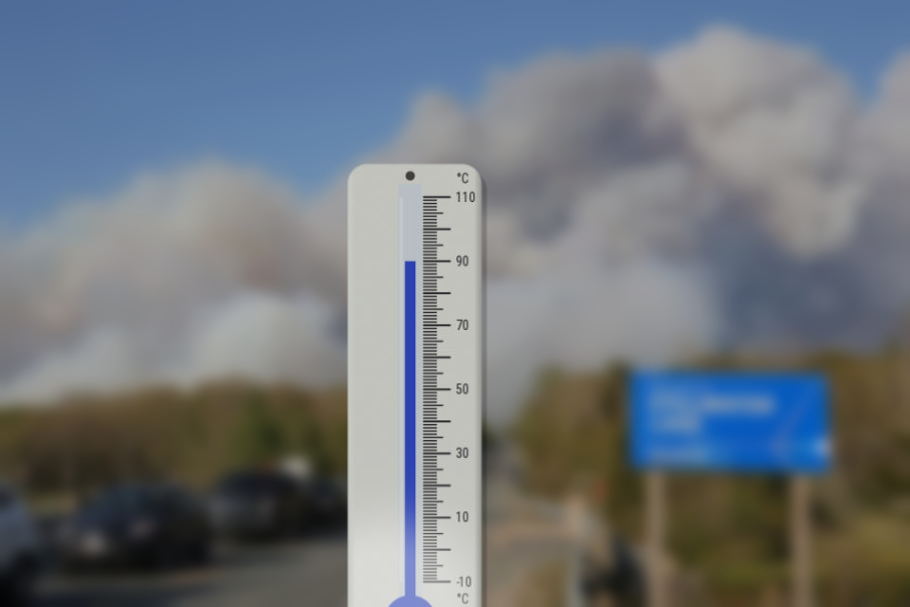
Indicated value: 90°C
